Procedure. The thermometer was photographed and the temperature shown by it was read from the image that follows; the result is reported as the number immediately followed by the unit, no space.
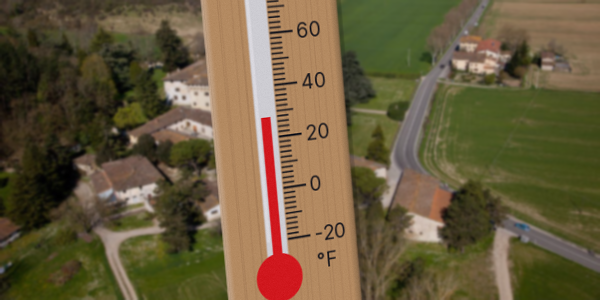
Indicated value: 28°F
